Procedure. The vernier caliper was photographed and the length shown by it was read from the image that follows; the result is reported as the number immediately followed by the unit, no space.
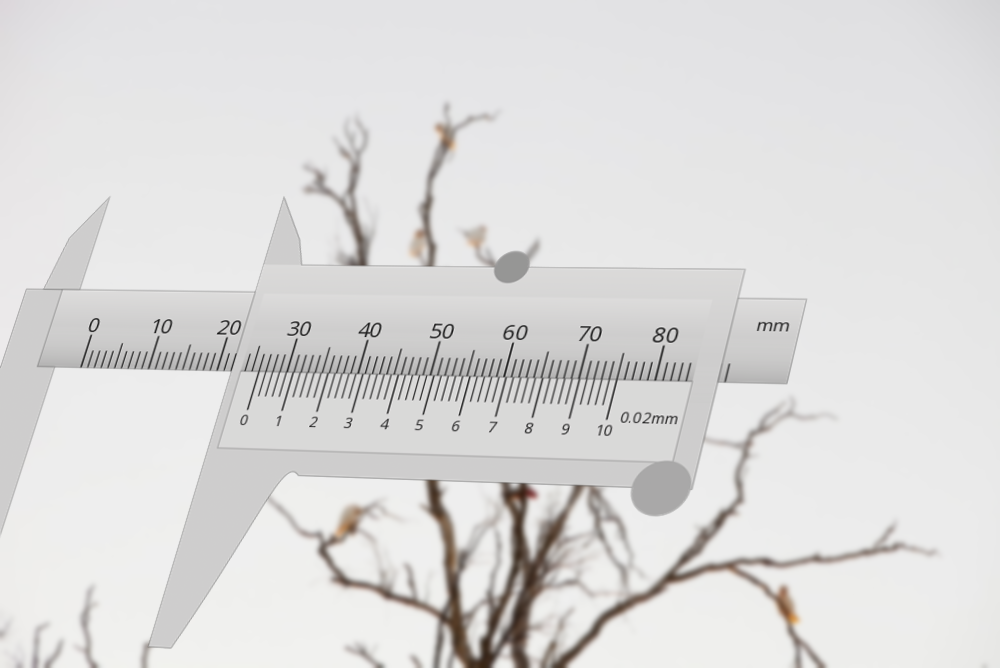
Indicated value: 26.0mm
